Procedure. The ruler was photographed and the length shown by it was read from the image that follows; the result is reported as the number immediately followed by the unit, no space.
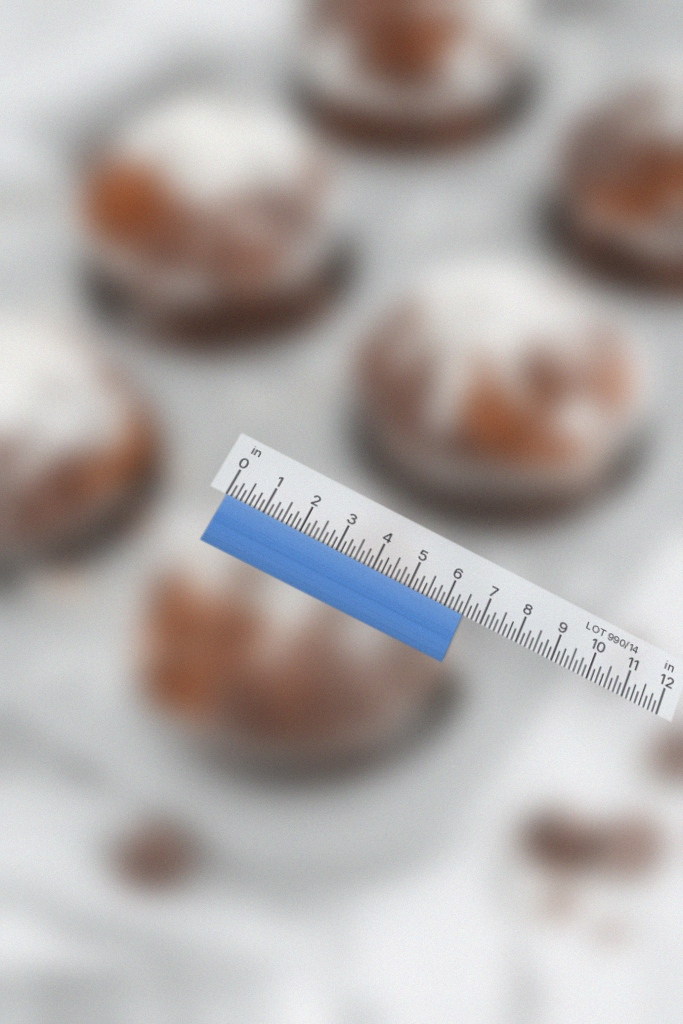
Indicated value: 6.5in
